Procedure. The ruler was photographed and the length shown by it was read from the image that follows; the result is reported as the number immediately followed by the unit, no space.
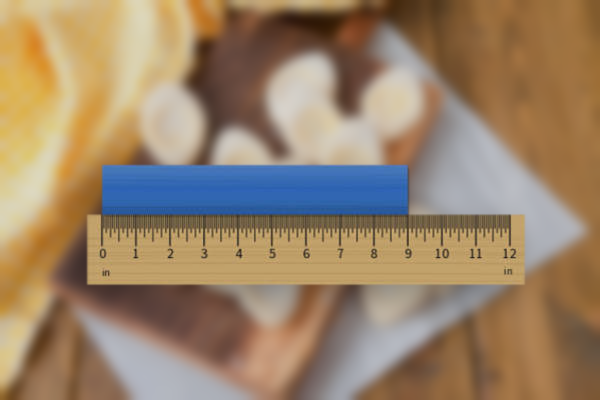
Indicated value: 9in
